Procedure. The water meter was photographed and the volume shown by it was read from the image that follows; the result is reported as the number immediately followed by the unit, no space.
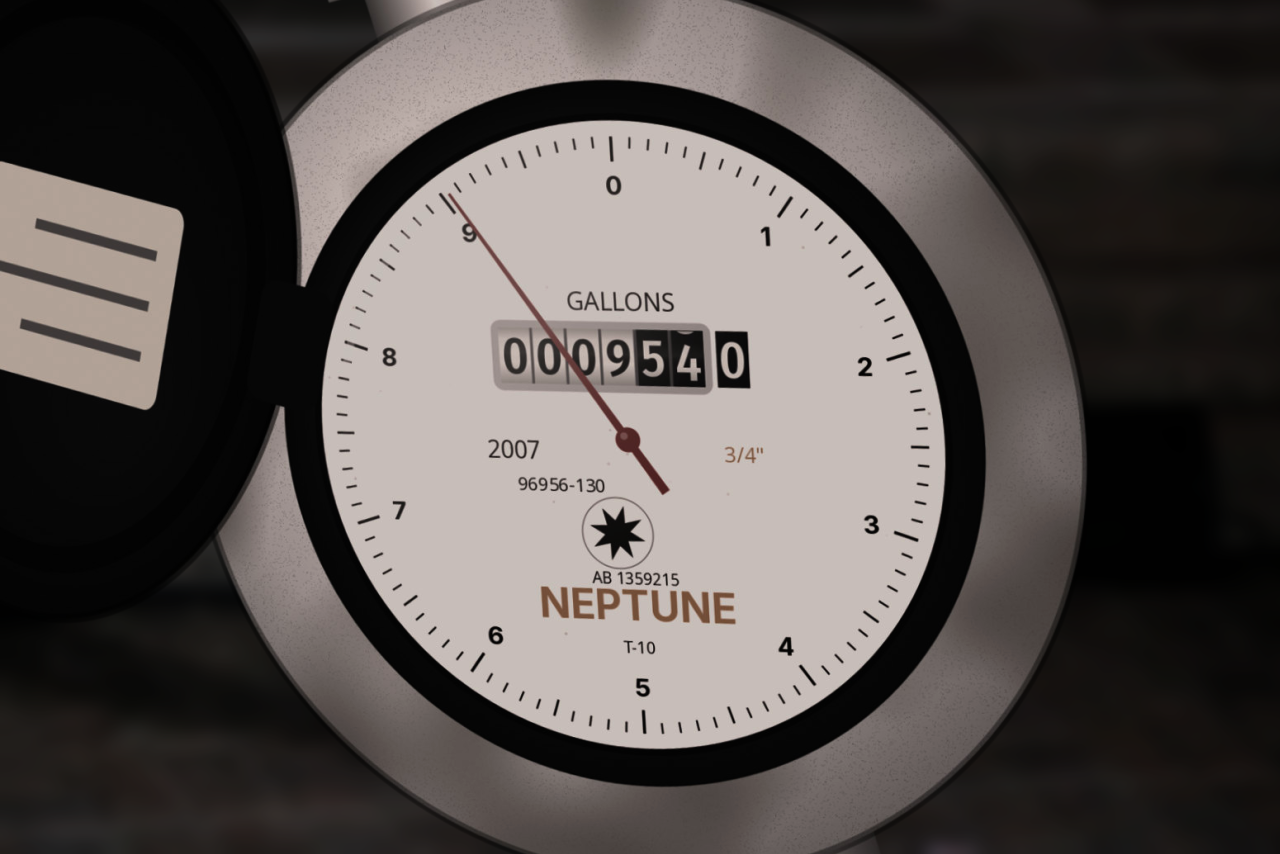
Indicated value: 9539.0gal
